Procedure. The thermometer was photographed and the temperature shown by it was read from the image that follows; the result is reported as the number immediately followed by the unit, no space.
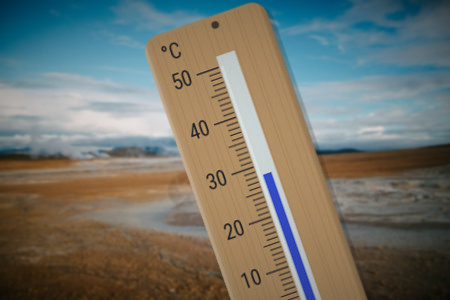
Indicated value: 28°C
